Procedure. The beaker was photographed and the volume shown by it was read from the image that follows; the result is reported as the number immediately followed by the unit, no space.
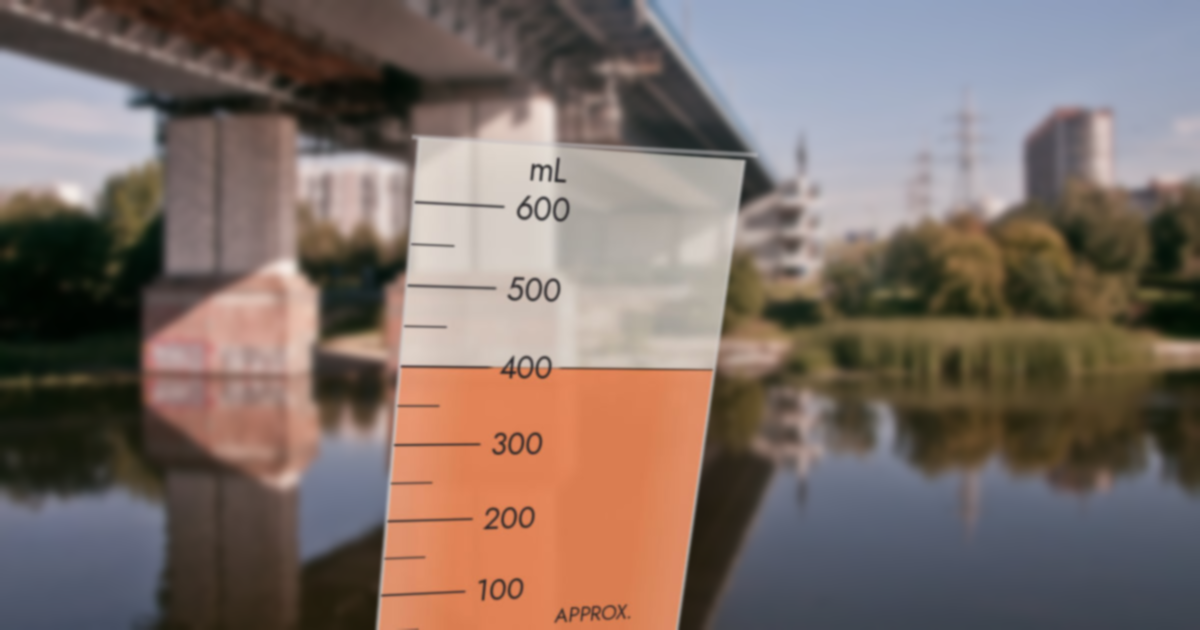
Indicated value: 400mL
